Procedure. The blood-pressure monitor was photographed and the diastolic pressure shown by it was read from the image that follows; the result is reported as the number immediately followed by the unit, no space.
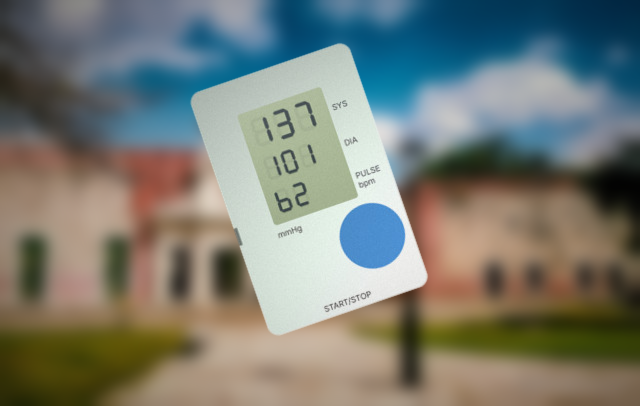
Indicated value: 101mmHg
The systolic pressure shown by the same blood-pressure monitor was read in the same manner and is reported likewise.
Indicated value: 137mmHg
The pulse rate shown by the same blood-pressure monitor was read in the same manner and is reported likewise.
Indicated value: 62bpm
